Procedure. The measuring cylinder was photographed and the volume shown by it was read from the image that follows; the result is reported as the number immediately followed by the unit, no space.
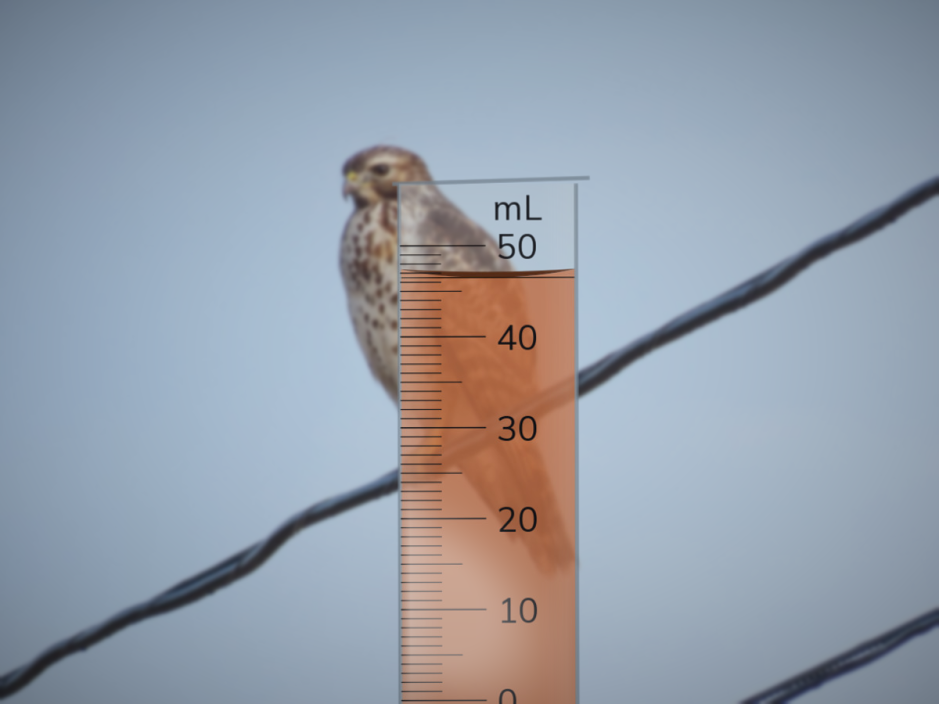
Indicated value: 46.5mL
